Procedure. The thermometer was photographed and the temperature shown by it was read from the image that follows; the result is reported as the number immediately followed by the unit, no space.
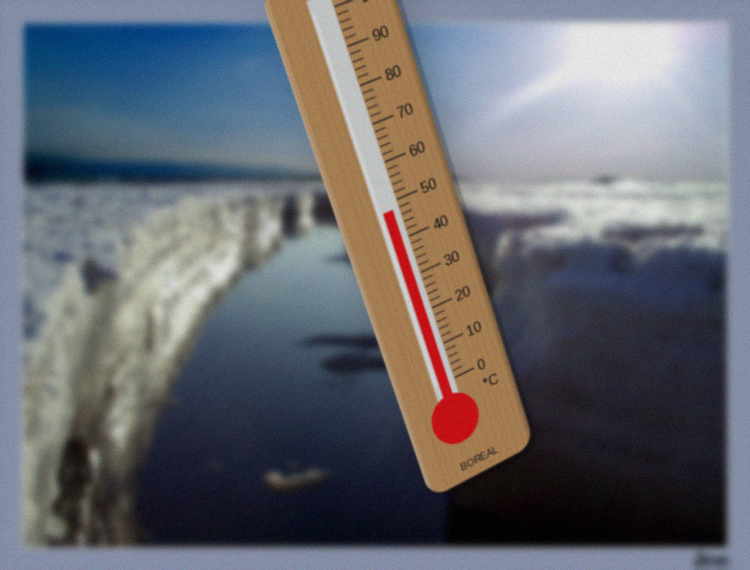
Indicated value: 48°C
